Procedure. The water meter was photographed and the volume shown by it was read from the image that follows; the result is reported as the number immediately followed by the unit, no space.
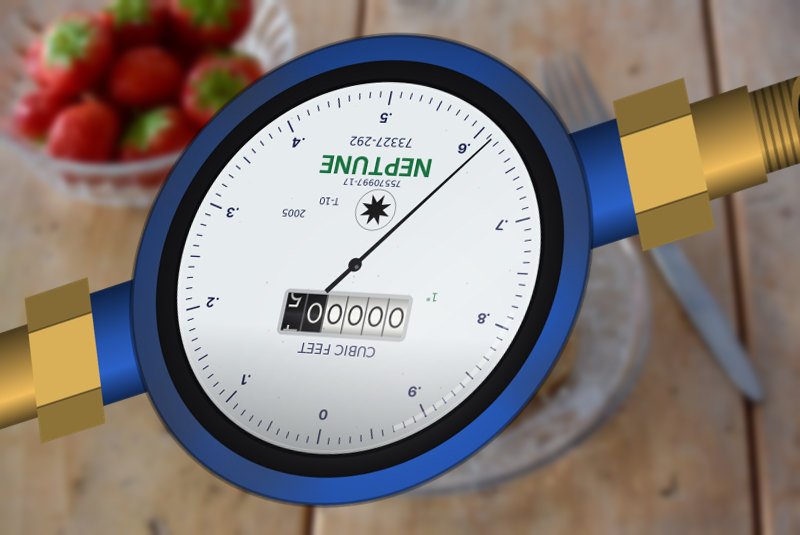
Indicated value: 4.61ft³
